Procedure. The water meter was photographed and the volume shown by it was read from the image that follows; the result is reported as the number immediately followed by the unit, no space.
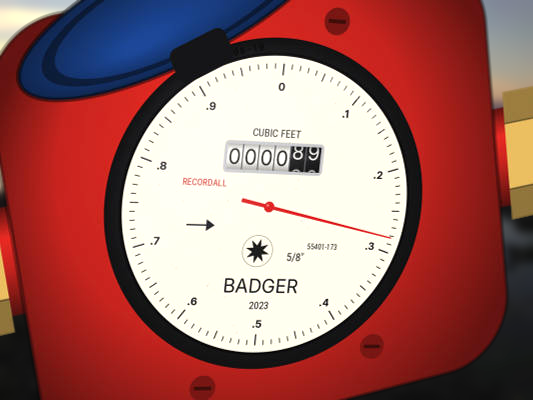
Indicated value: 89.28ft³
